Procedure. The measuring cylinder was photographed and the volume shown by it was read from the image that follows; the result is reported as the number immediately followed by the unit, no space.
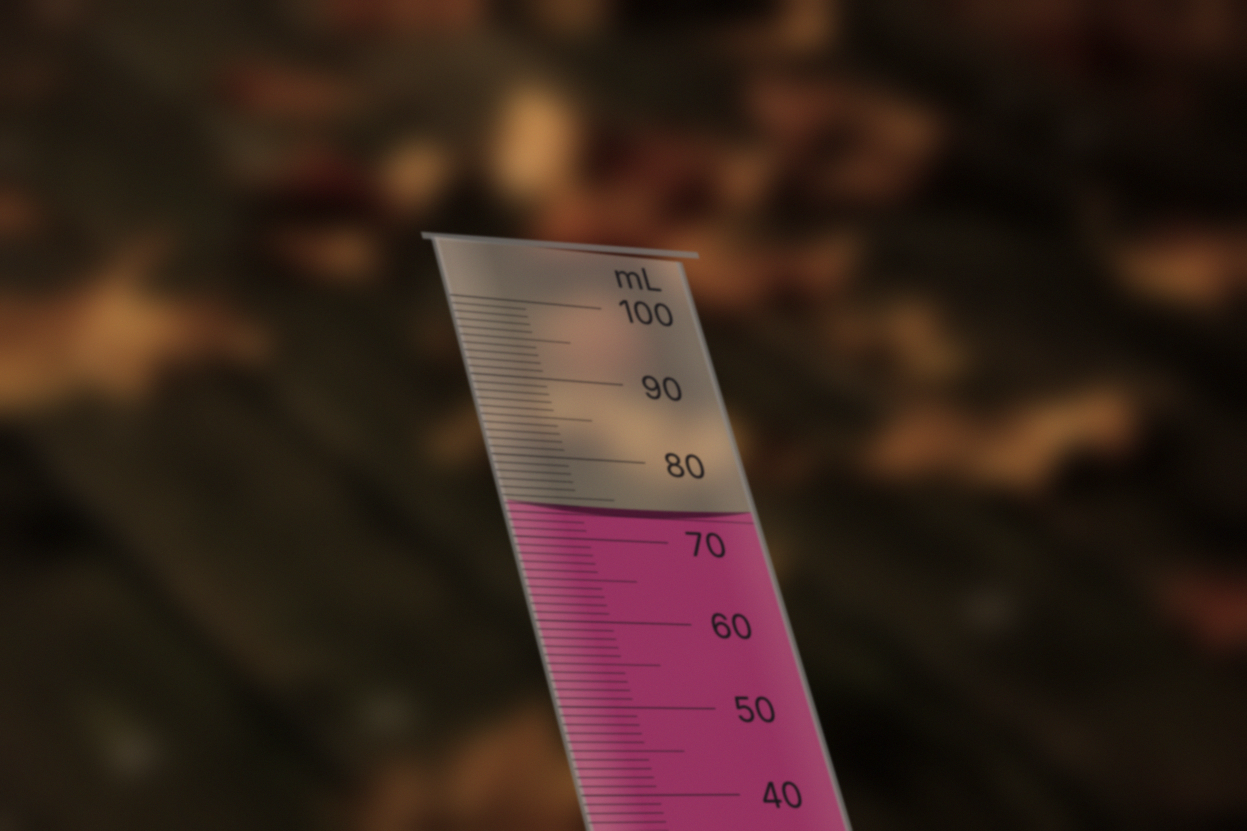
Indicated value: 73mL
